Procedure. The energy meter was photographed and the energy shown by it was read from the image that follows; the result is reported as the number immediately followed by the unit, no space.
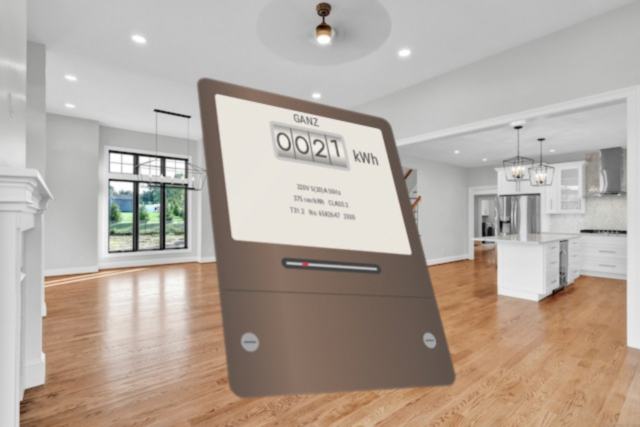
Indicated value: 21kWh
